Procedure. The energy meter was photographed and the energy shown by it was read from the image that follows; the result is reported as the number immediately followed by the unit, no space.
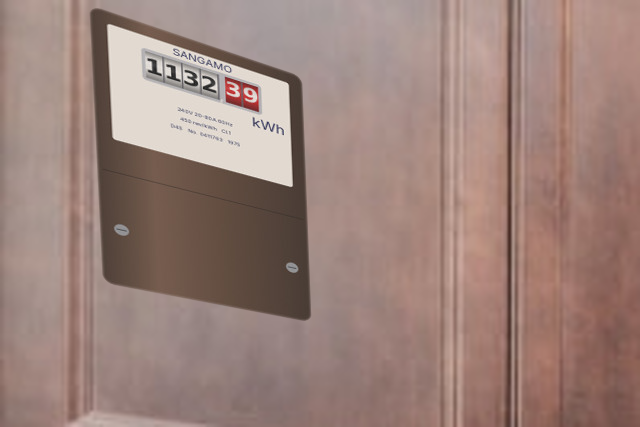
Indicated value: 1132.39kWh
